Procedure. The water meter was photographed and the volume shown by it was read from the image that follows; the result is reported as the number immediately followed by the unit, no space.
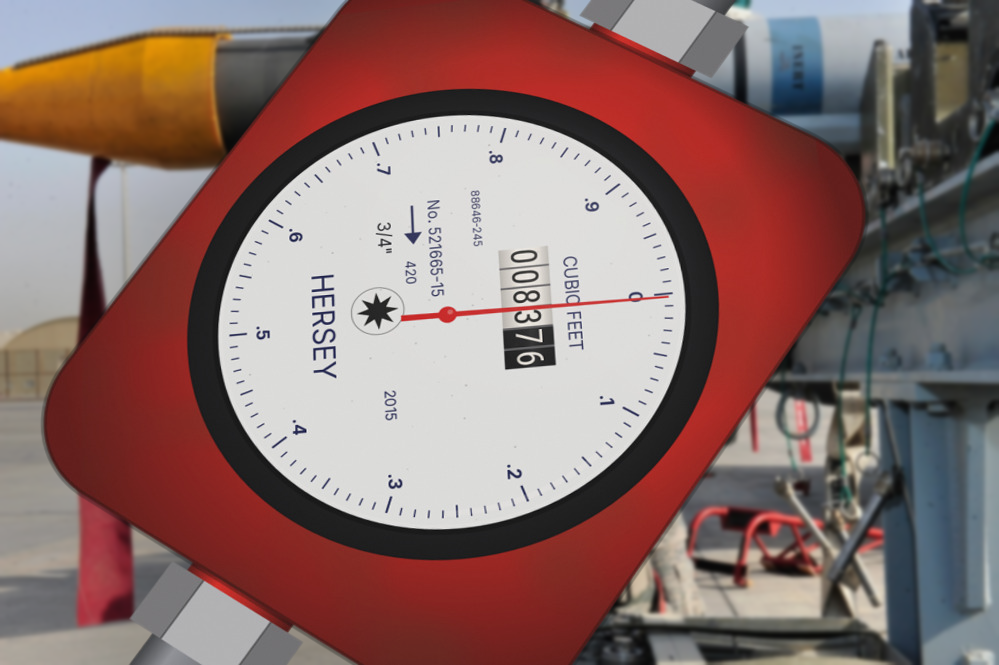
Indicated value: 8376.00ft³
